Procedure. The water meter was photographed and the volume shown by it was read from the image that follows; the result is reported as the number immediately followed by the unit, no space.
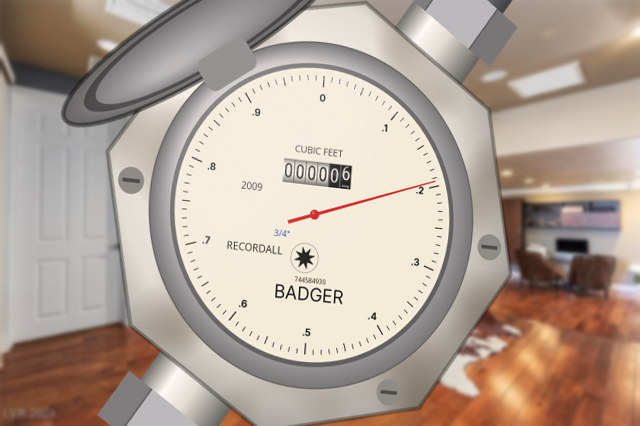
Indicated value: 6.19ft³
